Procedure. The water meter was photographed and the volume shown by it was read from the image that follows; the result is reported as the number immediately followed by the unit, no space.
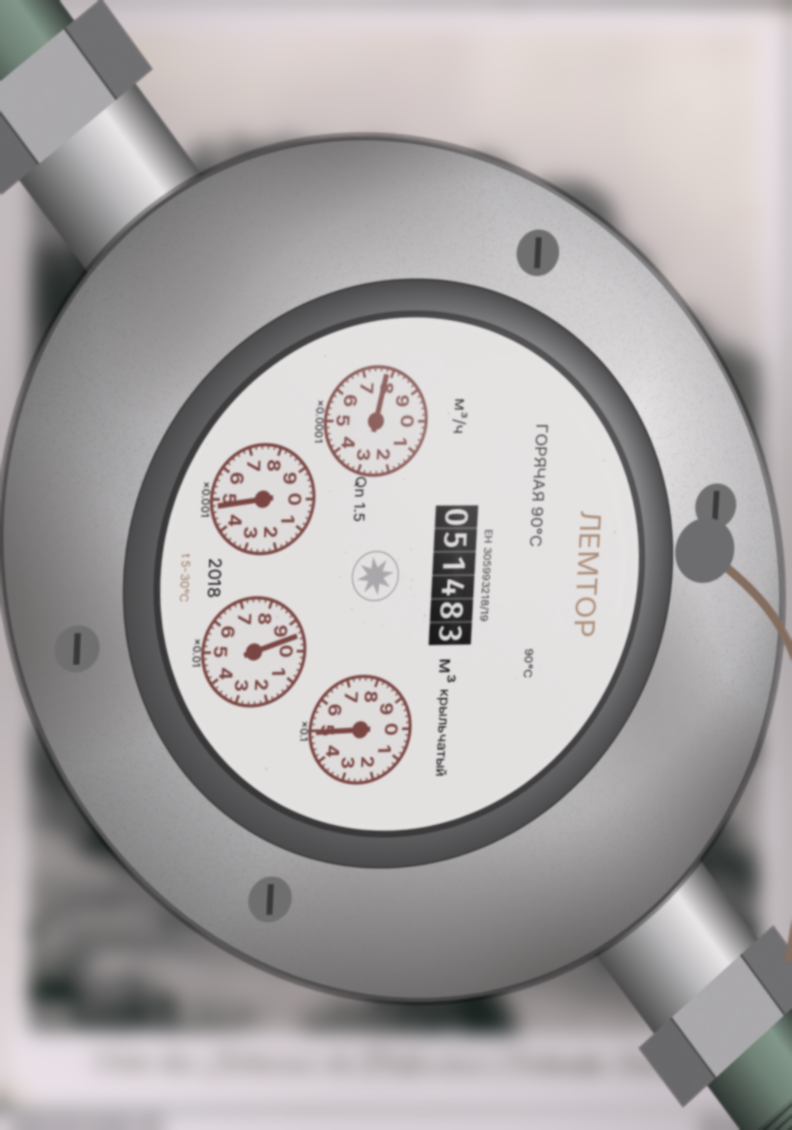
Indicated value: 51483.4947m³
